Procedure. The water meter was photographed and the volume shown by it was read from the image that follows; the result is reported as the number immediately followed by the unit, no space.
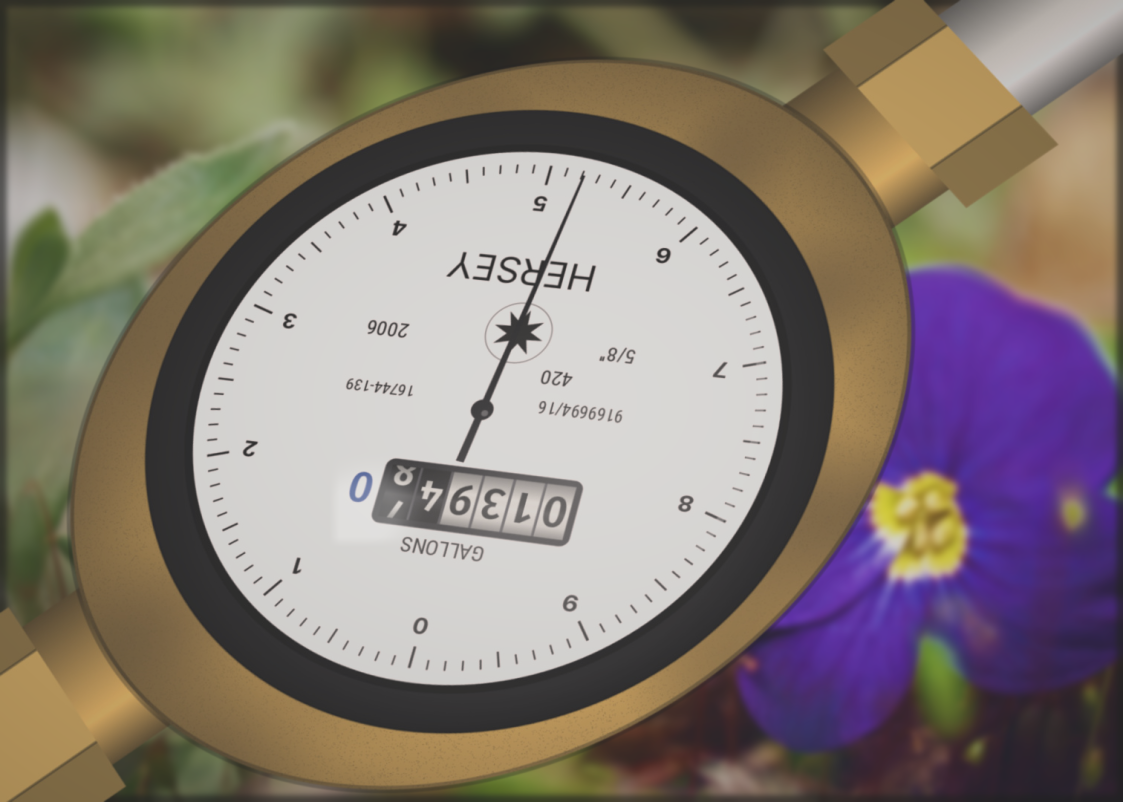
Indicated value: 139475.2gal
